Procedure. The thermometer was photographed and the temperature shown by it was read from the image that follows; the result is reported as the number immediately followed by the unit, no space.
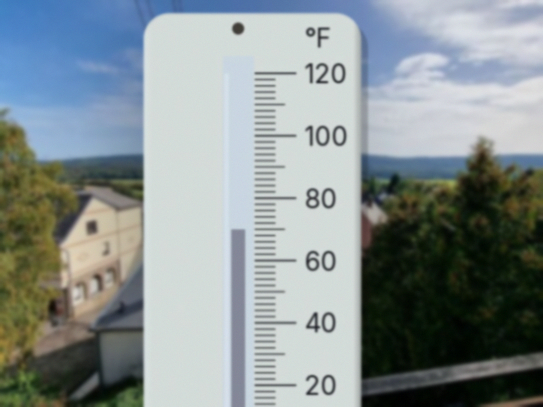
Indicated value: 70°F
